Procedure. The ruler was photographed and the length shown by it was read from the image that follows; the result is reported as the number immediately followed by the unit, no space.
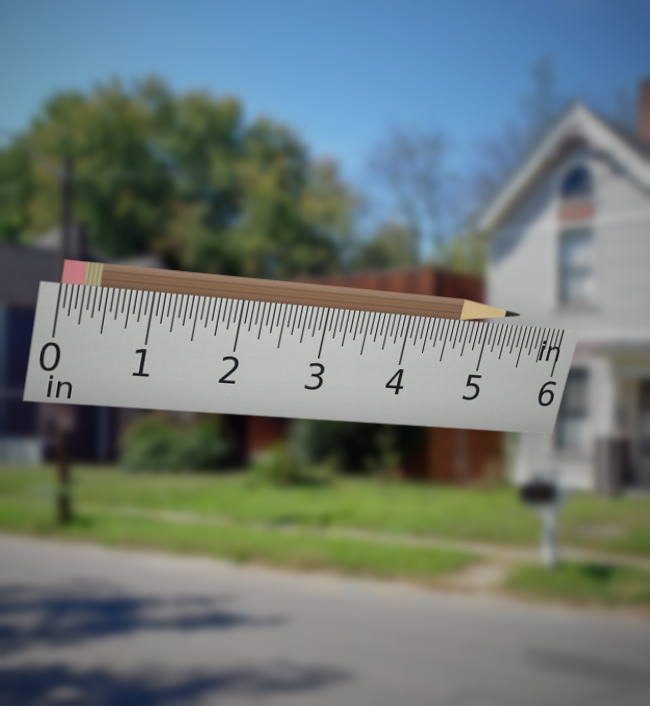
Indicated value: 5.375in
